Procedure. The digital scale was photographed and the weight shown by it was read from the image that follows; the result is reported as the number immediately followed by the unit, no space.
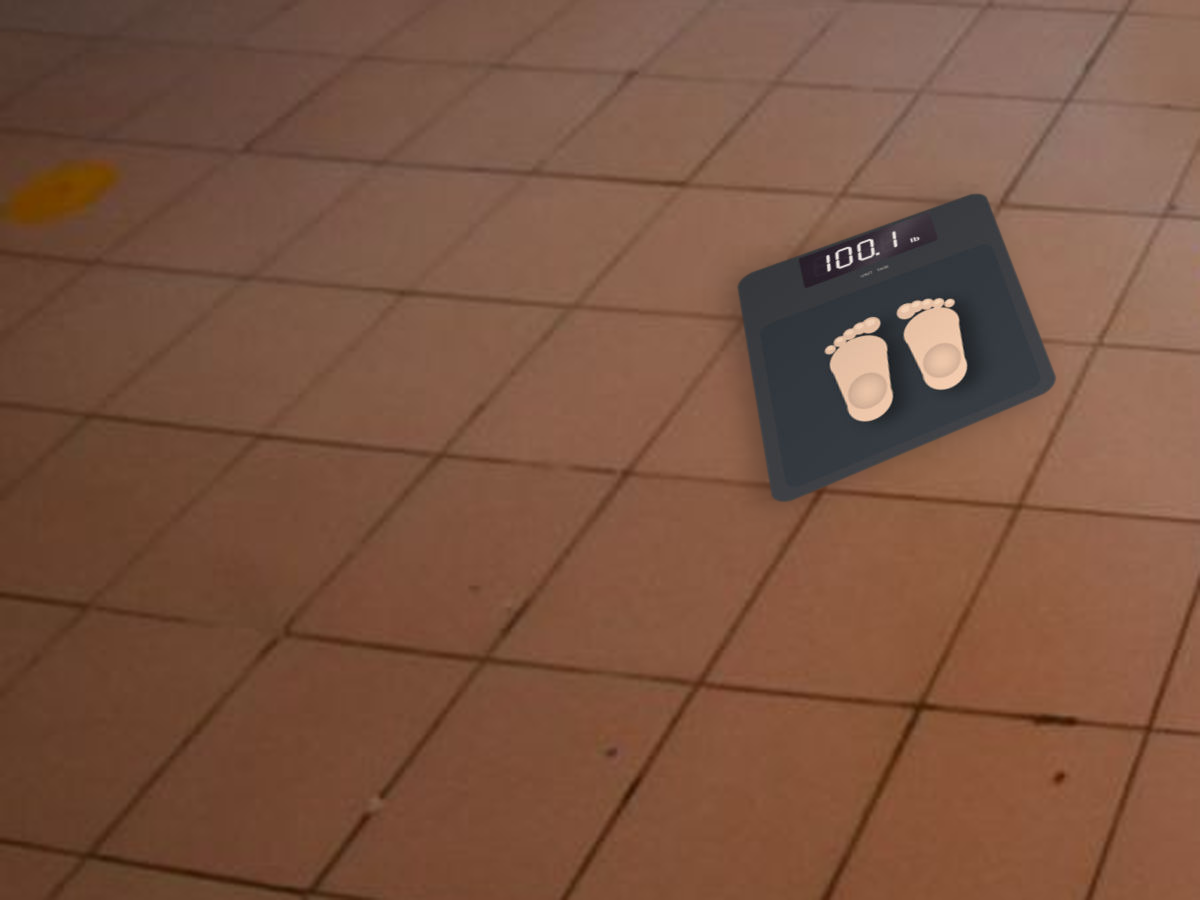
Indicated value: 100.1lb
